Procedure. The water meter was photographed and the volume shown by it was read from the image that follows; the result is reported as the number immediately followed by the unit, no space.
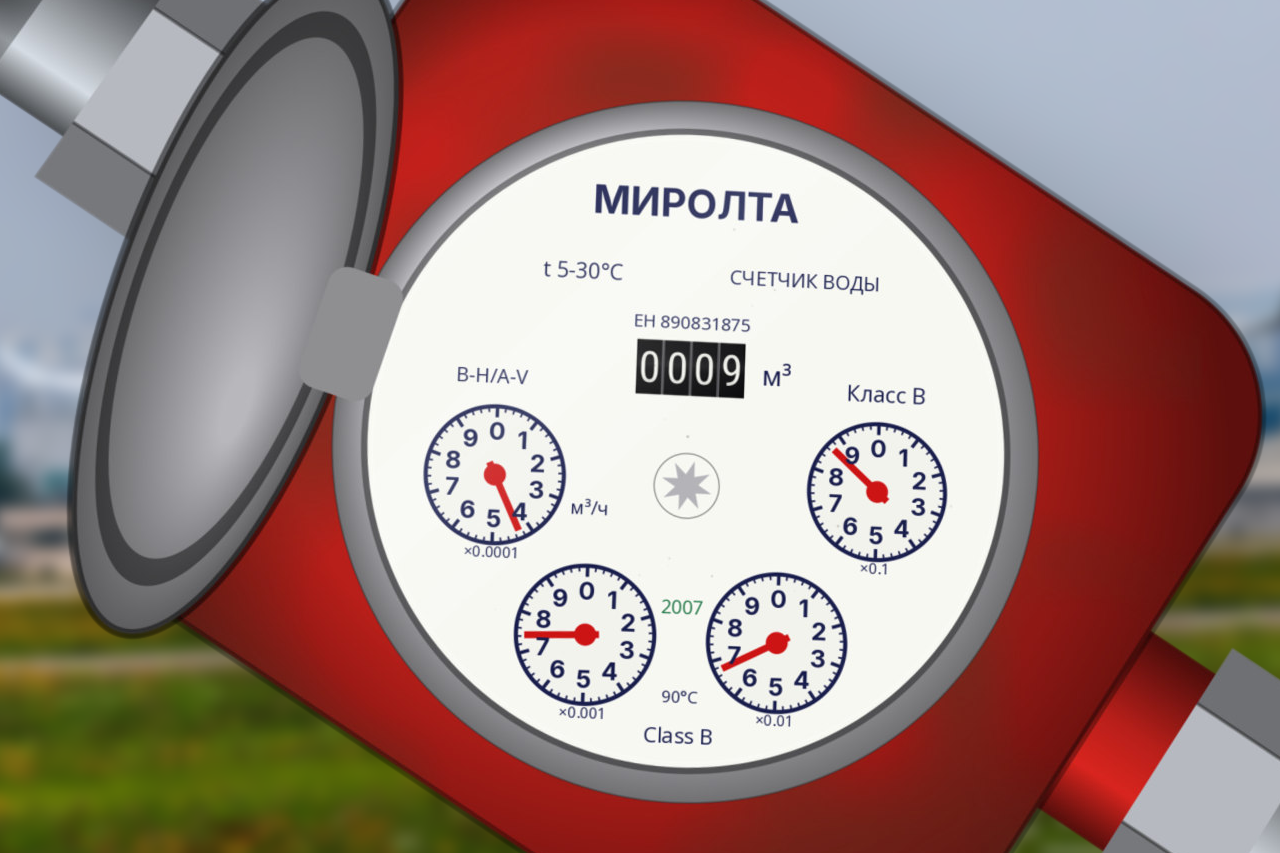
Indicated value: 9.8674m³
